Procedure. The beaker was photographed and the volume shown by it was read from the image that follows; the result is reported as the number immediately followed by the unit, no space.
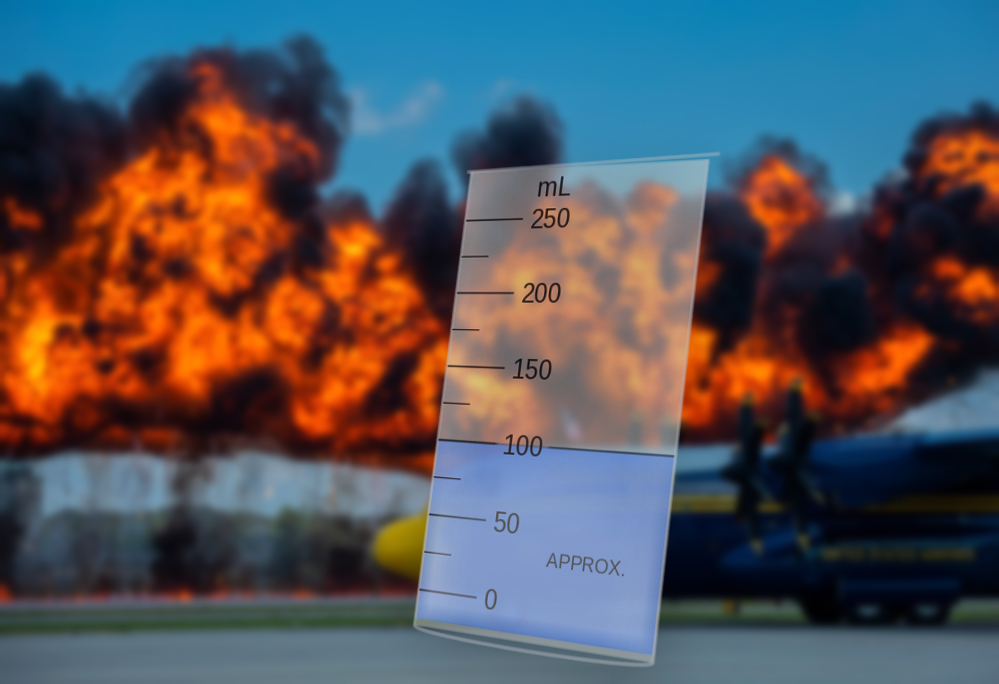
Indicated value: 100mL
